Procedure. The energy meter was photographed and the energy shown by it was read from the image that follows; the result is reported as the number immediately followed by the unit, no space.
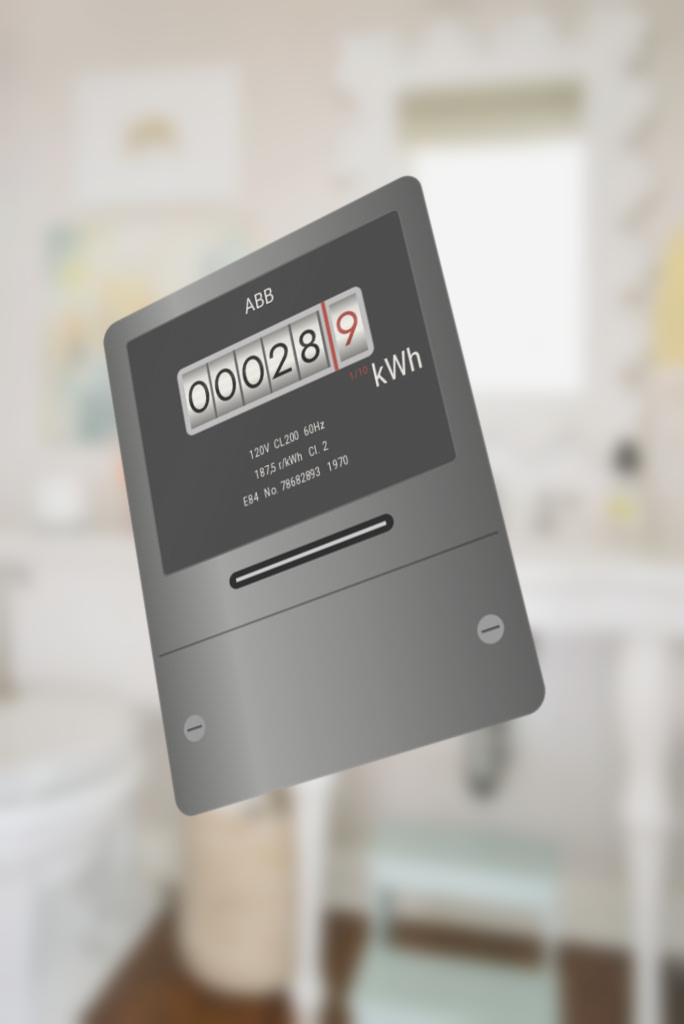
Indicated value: 28.9kWh
